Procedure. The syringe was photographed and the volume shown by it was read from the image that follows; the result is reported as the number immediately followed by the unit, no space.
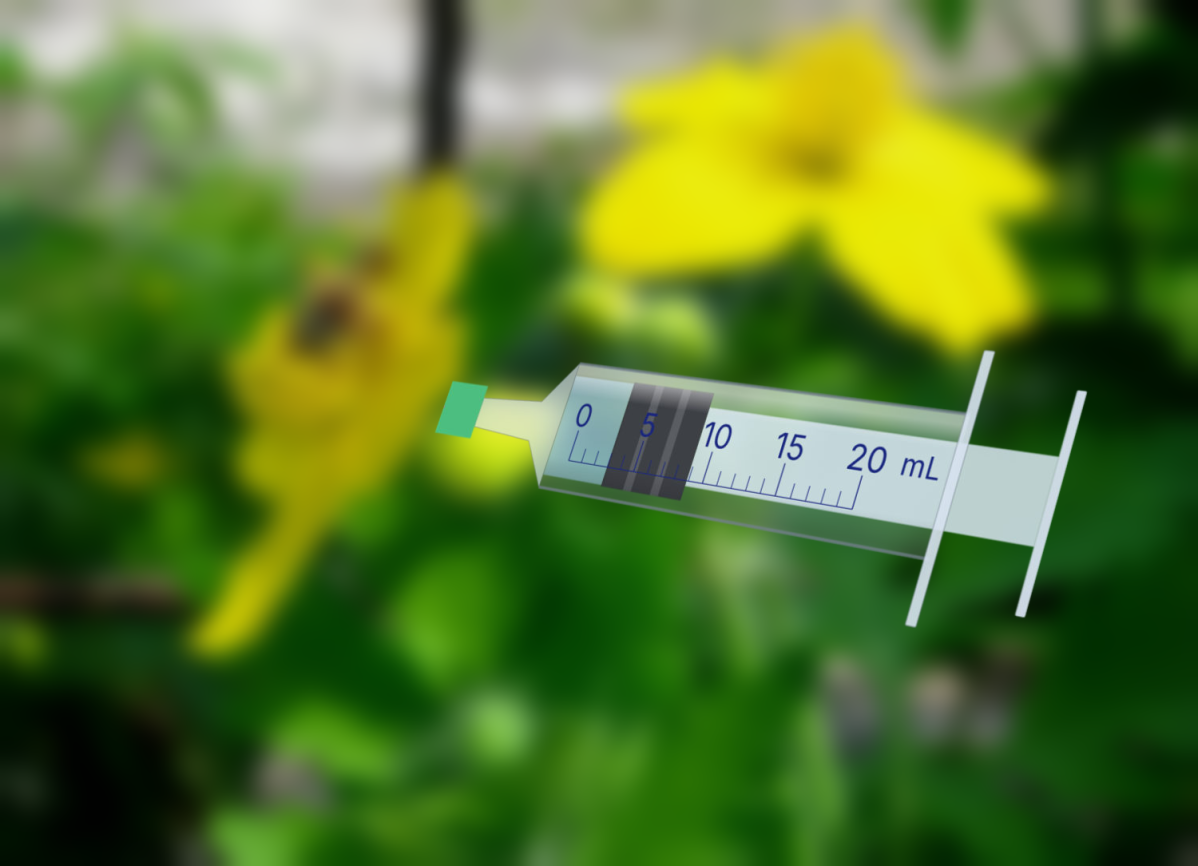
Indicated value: 3mL
